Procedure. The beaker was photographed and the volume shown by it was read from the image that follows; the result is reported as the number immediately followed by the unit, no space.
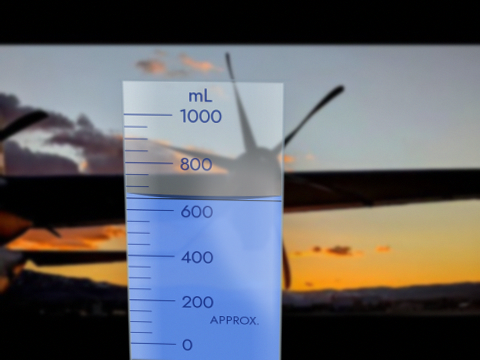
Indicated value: 650mL
